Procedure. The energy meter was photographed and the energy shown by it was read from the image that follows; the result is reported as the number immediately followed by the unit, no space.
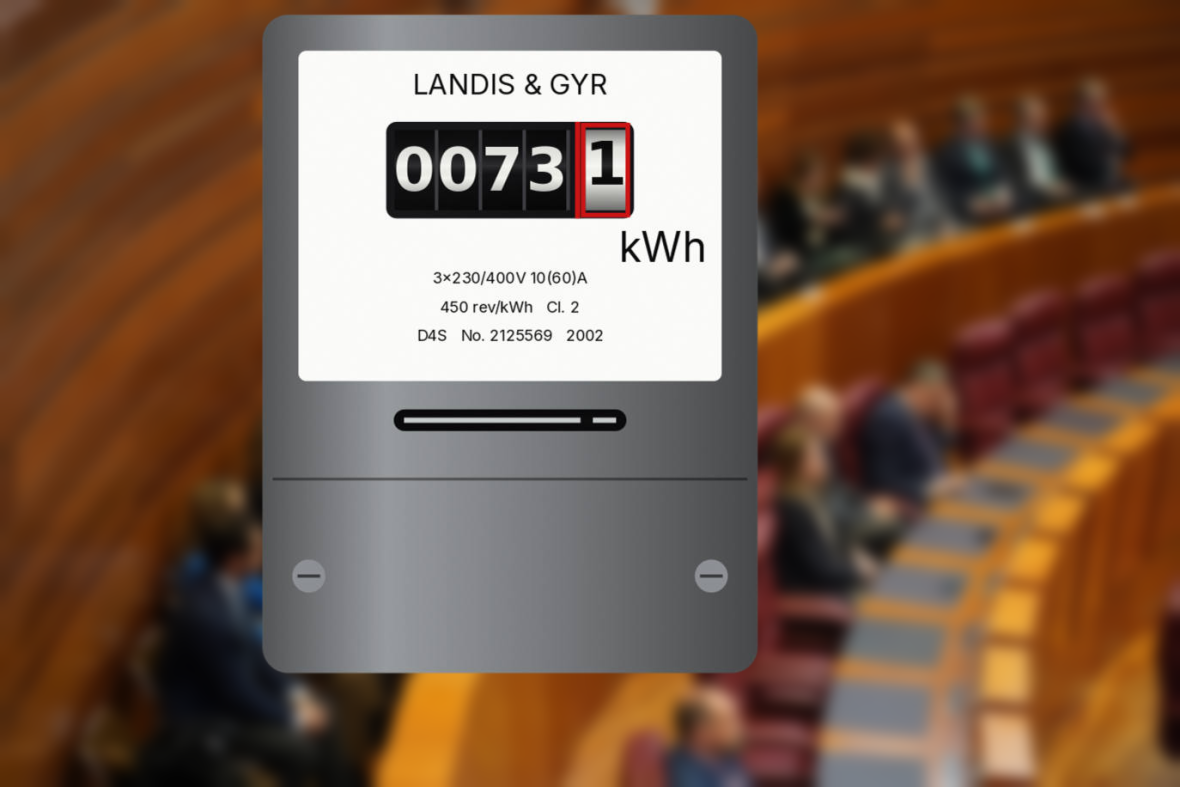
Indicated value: 73.1kWh
